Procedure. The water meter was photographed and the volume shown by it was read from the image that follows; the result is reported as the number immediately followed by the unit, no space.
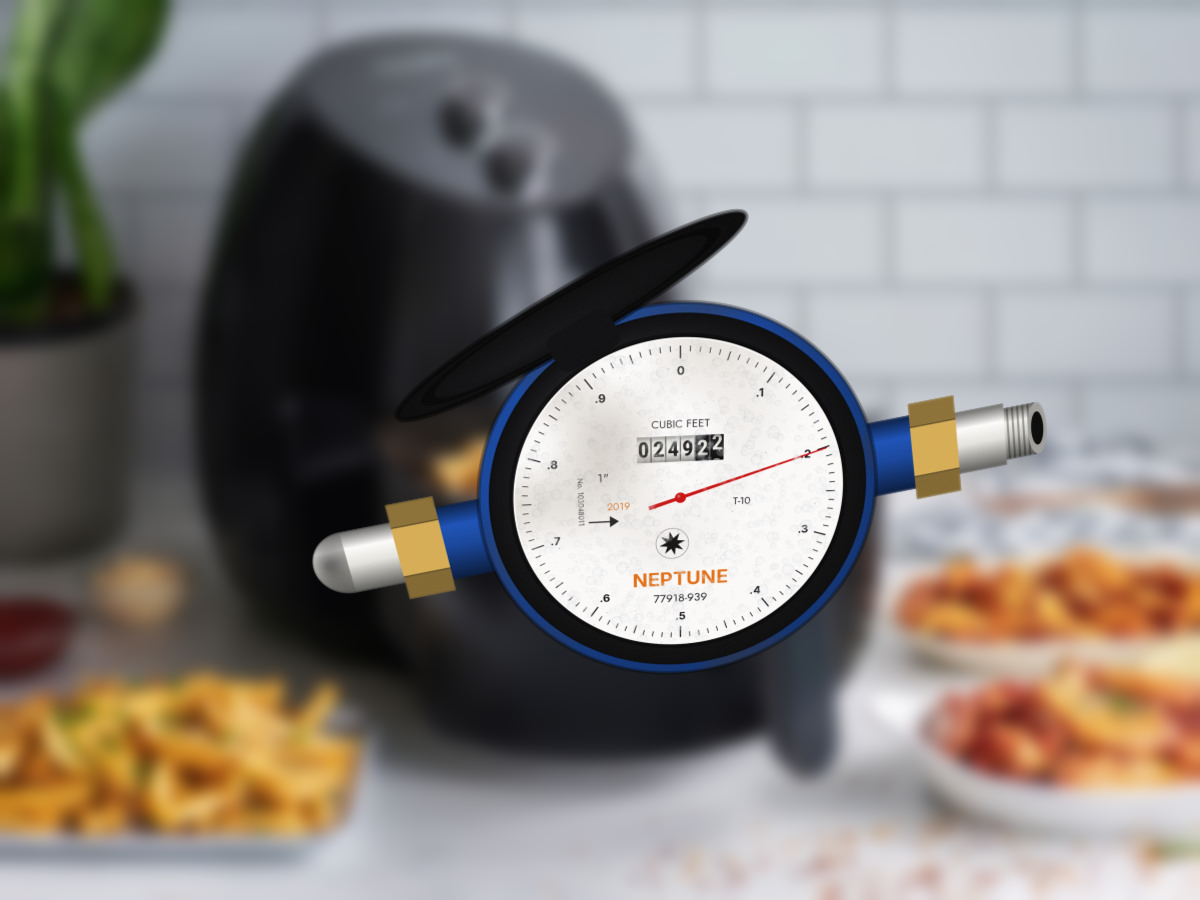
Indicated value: 24922.20ft³
